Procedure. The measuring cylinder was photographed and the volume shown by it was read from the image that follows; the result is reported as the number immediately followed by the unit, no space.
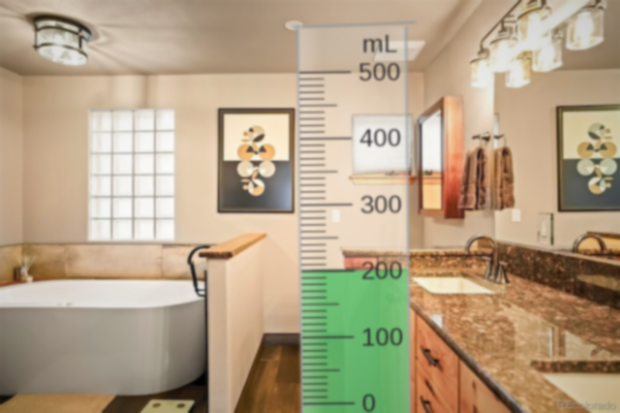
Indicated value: 200mL
